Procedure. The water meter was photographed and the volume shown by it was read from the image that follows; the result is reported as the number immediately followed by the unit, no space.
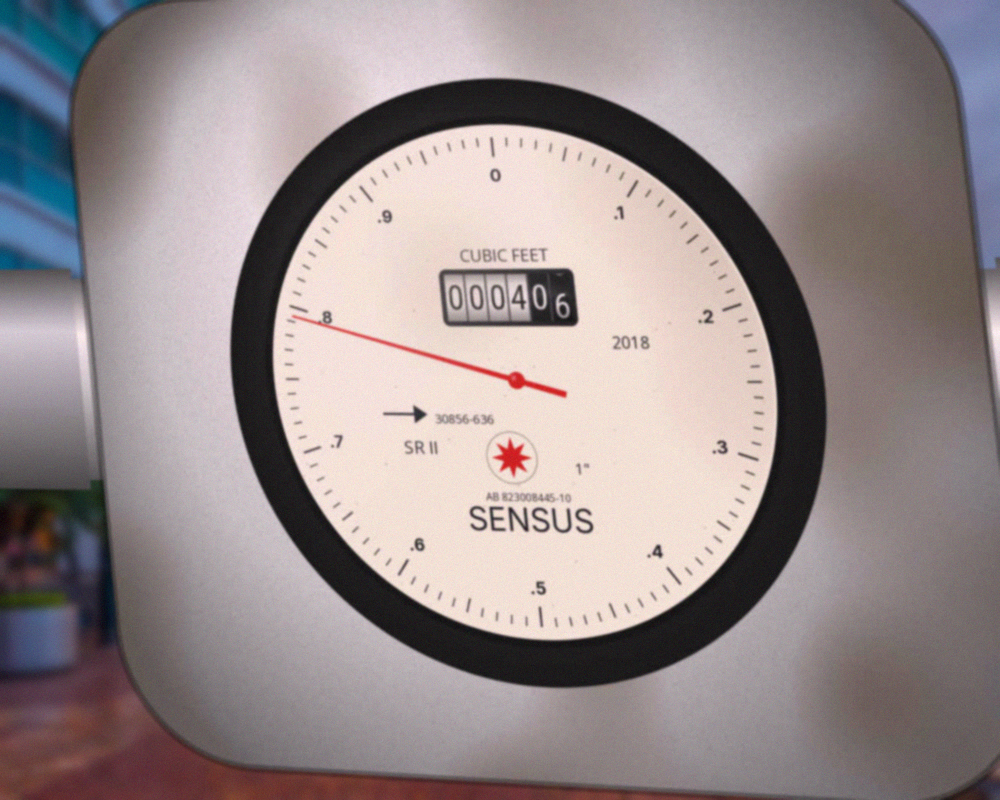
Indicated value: 405.79ft³
